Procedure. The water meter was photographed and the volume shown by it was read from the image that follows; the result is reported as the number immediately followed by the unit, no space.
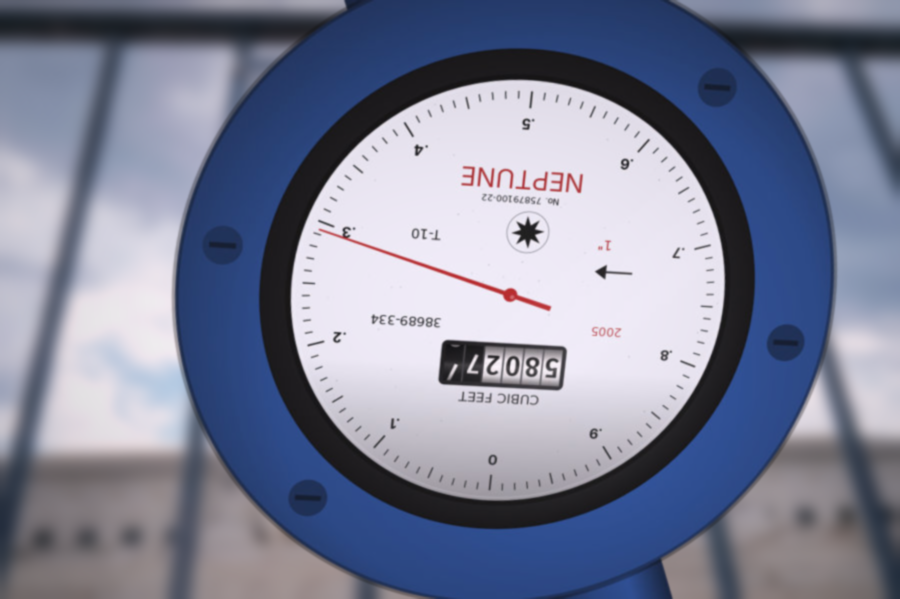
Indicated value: 580277.29ft³
